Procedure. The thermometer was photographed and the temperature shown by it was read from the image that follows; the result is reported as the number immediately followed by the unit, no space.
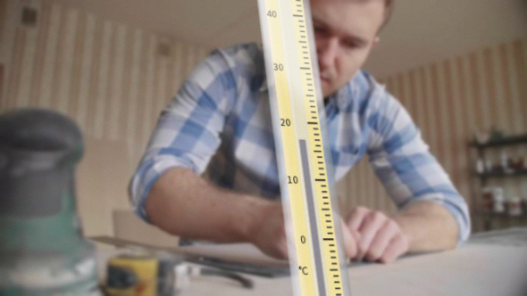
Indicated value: 17°C
